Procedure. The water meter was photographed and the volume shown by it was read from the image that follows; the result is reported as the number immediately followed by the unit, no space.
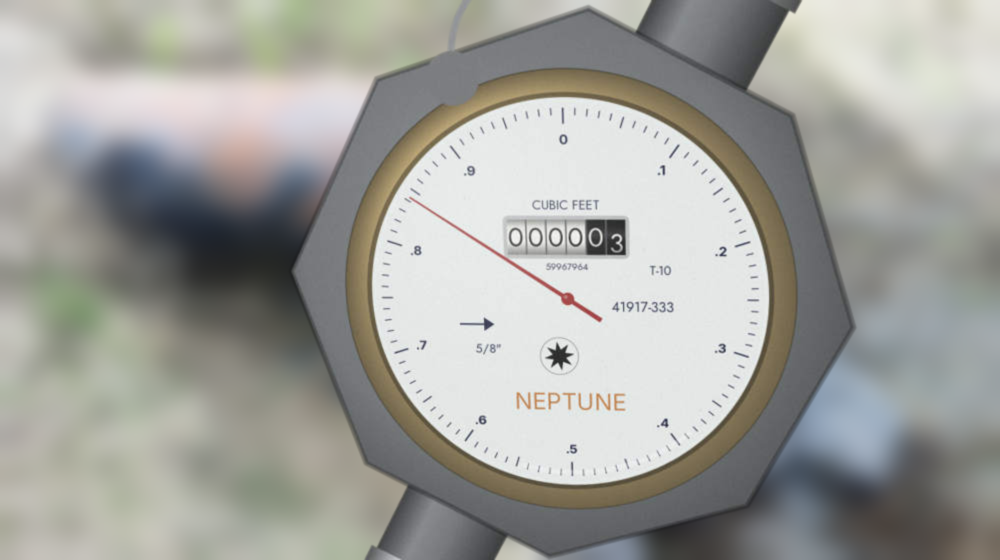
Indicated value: 2.84ft³
